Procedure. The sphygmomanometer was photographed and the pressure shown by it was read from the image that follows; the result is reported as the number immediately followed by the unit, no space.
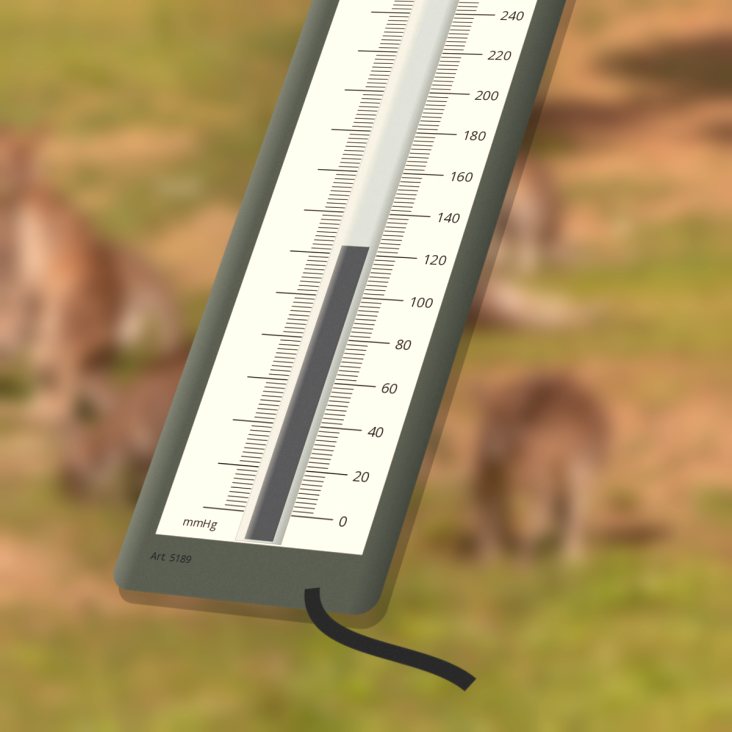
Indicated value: 124mmHg
